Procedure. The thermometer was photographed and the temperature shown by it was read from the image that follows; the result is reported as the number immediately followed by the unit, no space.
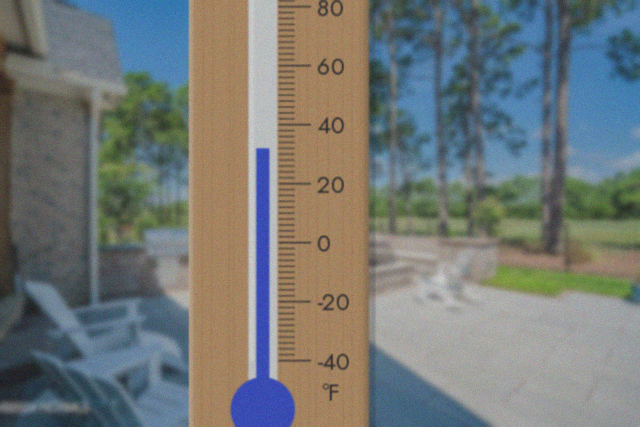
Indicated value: 32°F
